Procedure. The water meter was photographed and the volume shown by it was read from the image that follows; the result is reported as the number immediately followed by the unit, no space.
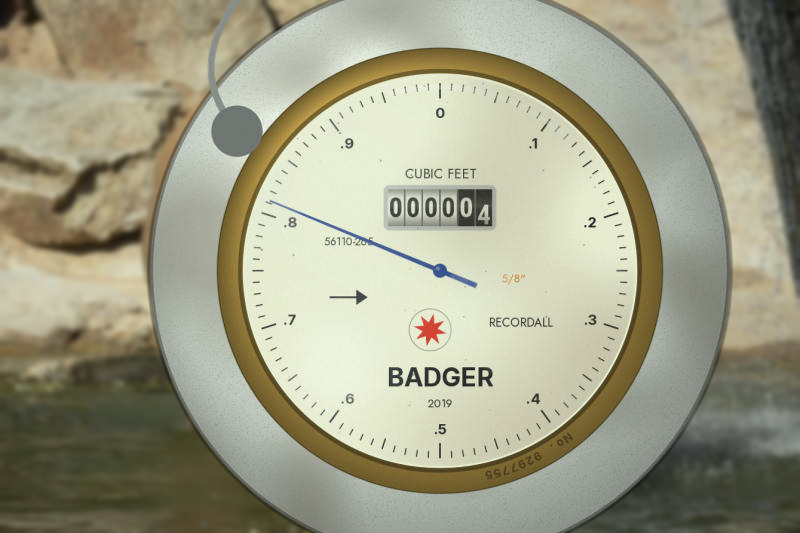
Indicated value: 3.81ft³
